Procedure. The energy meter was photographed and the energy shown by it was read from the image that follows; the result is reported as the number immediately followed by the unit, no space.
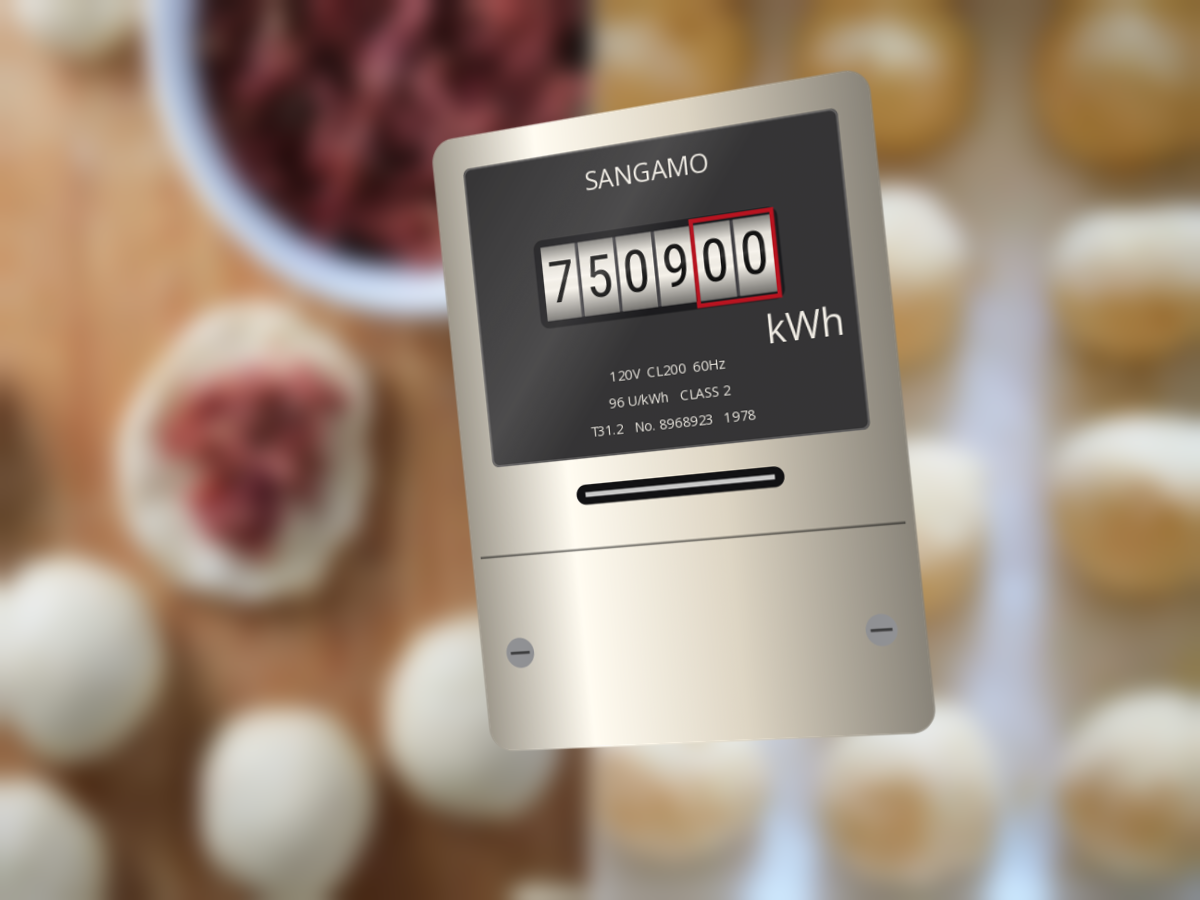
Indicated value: 7509.00kWh
